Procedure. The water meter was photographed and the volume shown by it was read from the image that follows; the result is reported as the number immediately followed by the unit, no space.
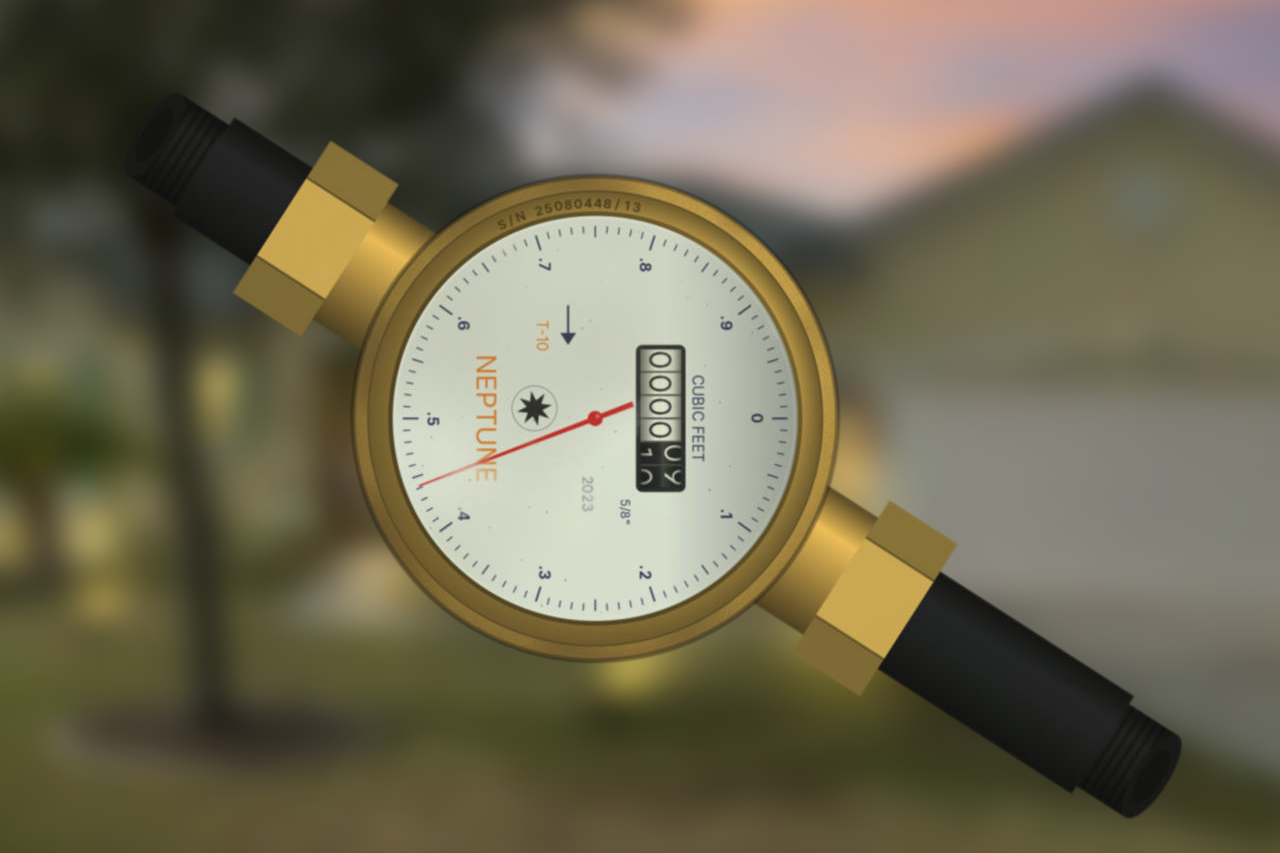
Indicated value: 9.44ft³
